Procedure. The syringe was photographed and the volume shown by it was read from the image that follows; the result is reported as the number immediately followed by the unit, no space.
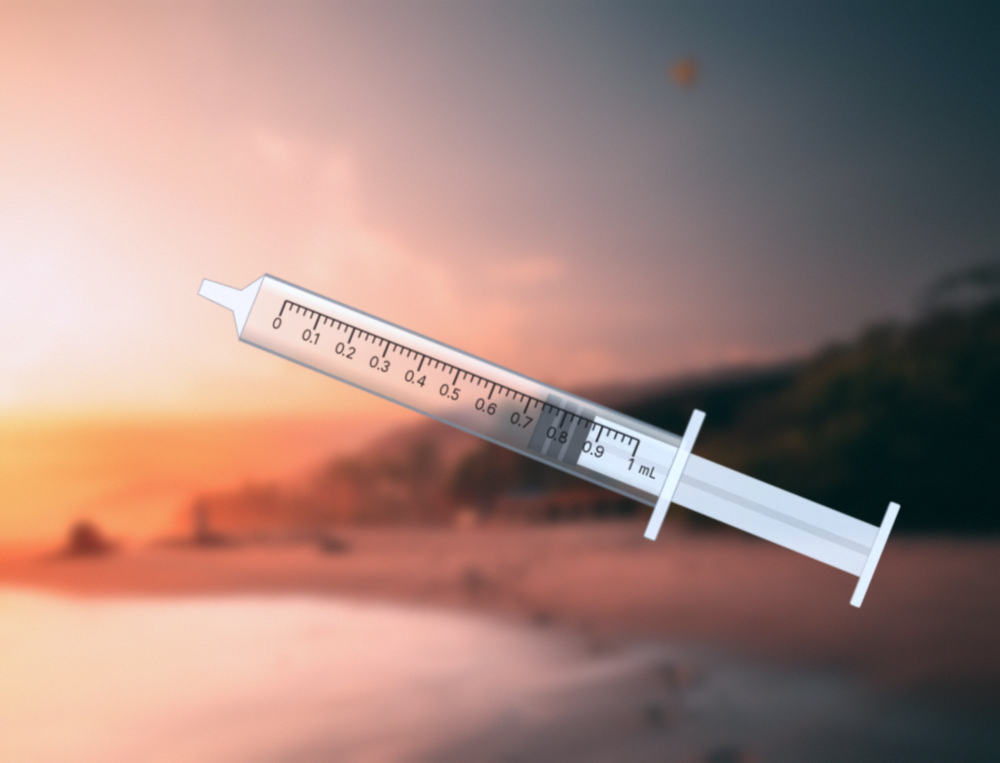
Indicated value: 0.74mL
